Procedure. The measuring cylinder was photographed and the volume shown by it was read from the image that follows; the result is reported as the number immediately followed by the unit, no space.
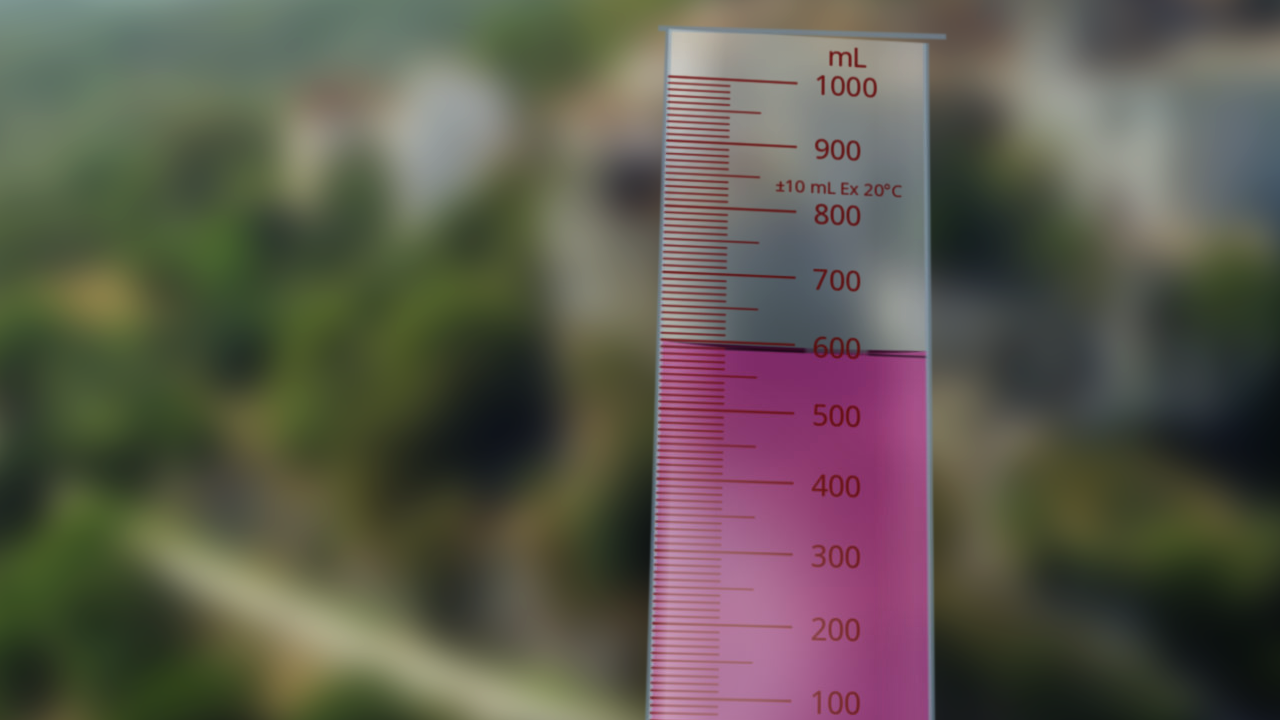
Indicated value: 590mL
